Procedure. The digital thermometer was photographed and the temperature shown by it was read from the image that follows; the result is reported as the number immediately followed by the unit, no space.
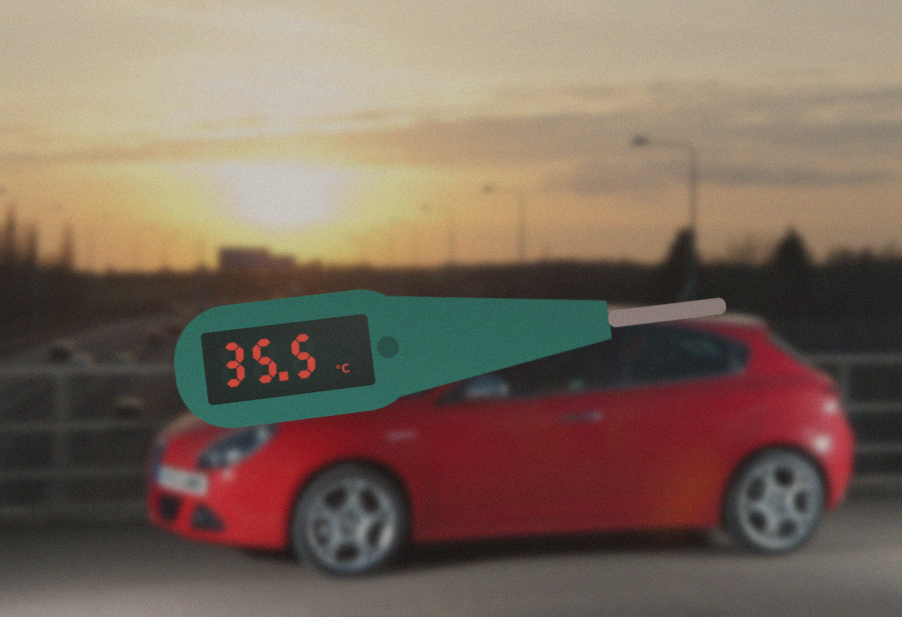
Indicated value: 35.5°C
